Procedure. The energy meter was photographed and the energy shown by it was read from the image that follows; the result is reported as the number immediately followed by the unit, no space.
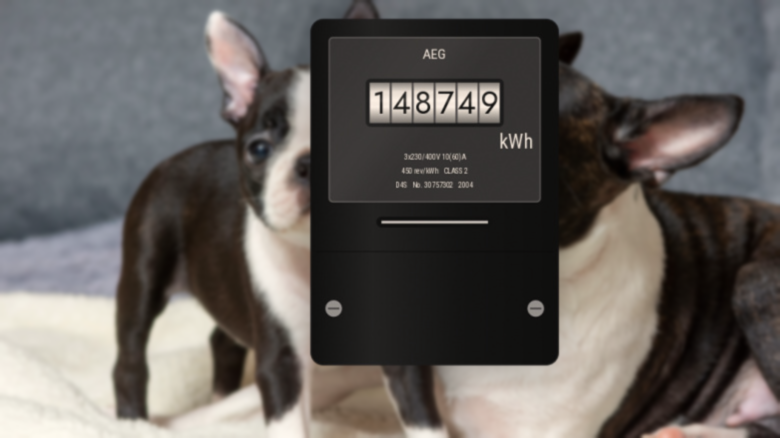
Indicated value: 148749kWh
